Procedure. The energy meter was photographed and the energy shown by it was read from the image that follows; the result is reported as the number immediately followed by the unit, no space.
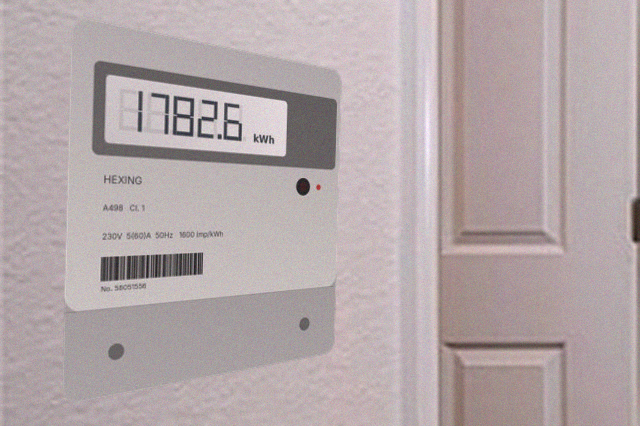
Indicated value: 1782.6kWh
